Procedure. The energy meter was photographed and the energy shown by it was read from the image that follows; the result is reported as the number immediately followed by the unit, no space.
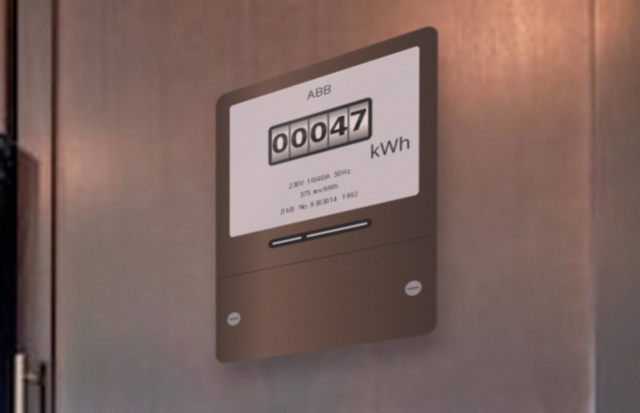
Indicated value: 47kWh
